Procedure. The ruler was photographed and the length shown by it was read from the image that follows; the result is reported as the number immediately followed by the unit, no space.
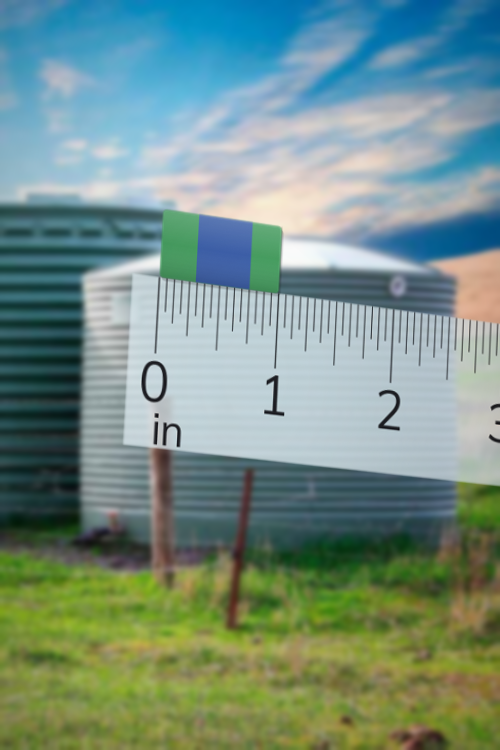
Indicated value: 1in
